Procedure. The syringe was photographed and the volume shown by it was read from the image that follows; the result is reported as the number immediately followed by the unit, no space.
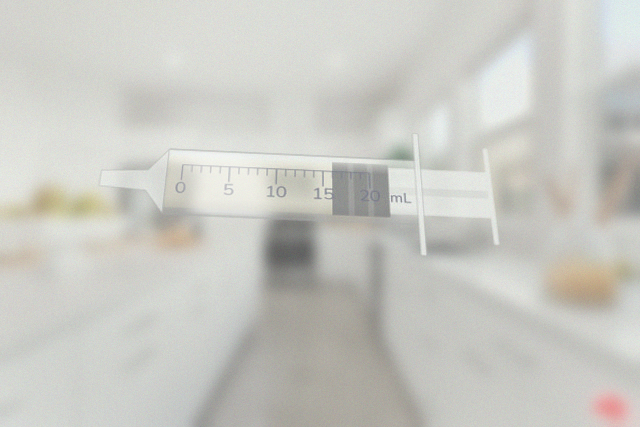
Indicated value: 16mL
